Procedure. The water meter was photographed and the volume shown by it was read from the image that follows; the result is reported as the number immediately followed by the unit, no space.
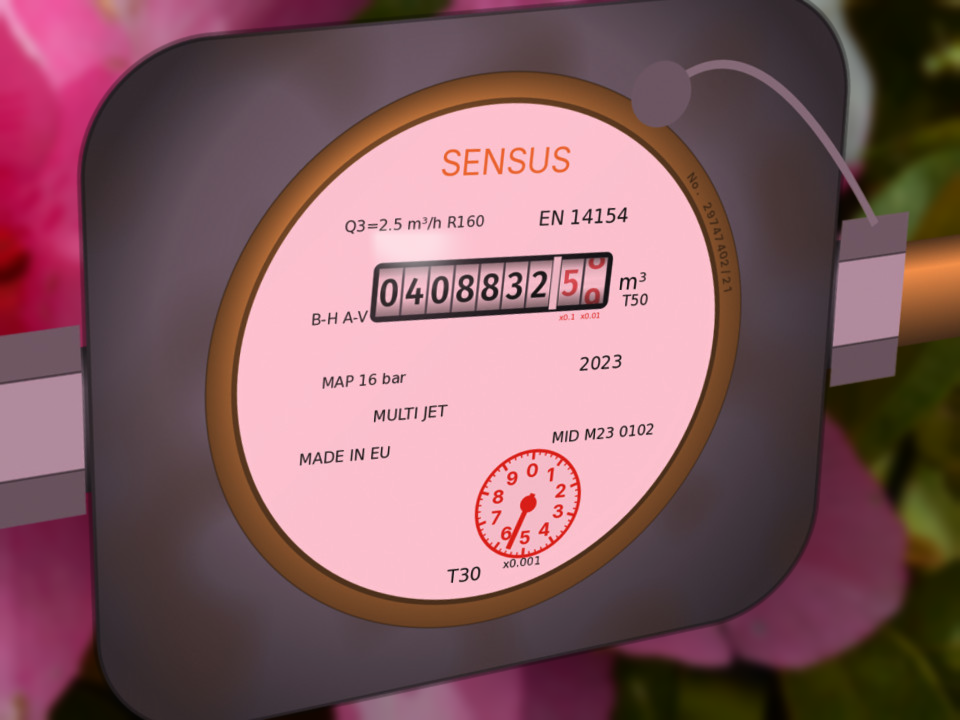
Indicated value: 408832.585m³
